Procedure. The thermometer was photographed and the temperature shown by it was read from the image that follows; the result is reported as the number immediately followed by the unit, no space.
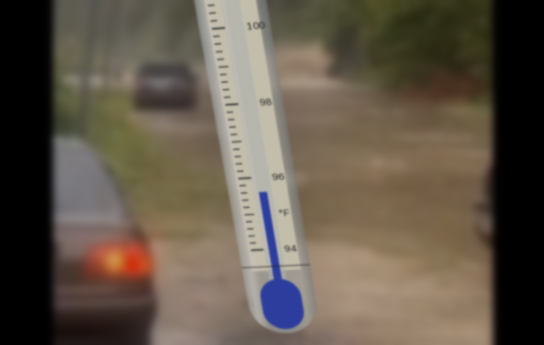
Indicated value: 95.6°F
